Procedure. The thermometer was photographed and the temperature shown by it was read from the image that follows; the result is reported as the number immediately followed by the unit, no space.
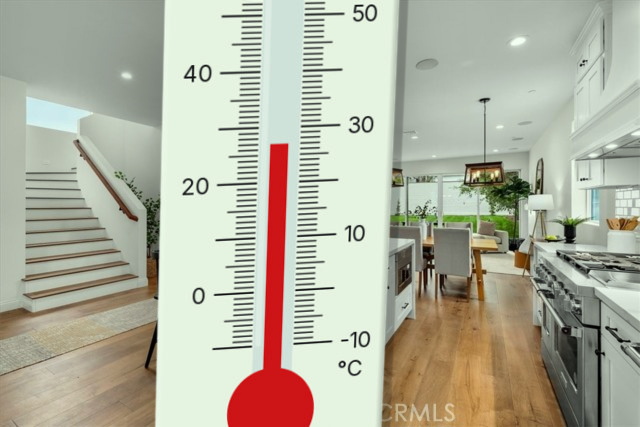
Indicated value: 27°C
